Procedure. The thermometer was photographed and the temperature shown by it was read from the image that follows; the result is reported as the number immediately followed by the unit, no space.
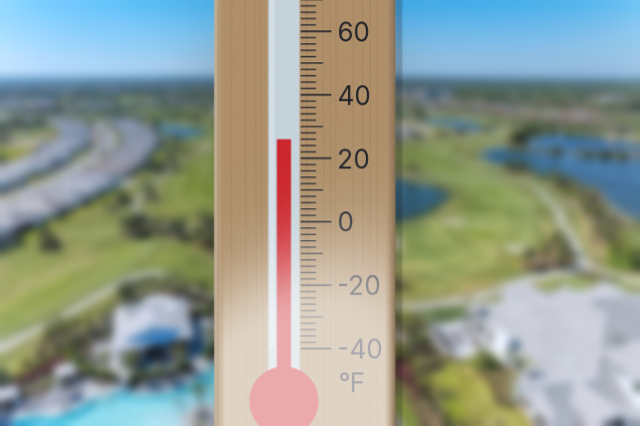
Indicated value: 26°F
